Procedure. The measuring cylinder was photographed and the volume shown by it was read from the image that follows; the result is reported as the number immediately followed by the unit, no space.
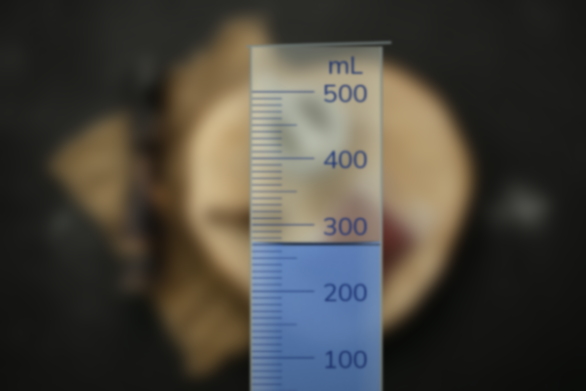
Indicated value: 270mL
